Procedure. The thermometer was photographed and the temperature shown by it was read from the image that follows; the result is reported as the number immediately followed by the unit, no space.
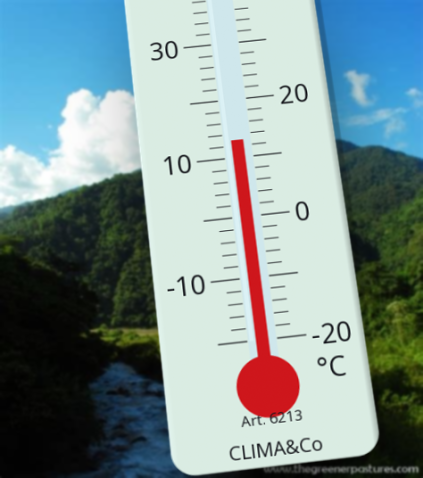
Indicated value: 13°C
